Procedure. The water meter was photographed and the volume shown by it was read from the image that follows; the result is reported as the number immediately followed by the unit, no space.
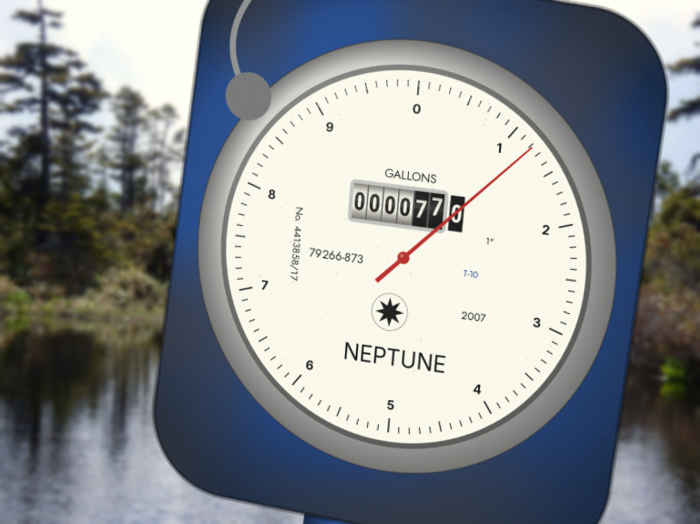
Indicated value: 771.2gal
